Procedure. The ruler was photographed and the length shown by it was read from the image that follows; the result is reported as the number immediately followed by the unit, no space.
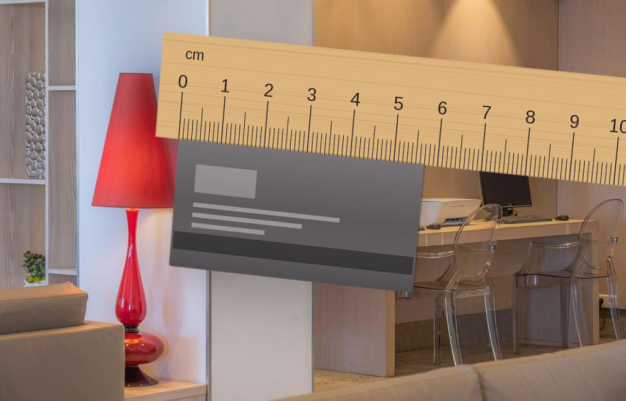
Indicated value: 5.7cm
